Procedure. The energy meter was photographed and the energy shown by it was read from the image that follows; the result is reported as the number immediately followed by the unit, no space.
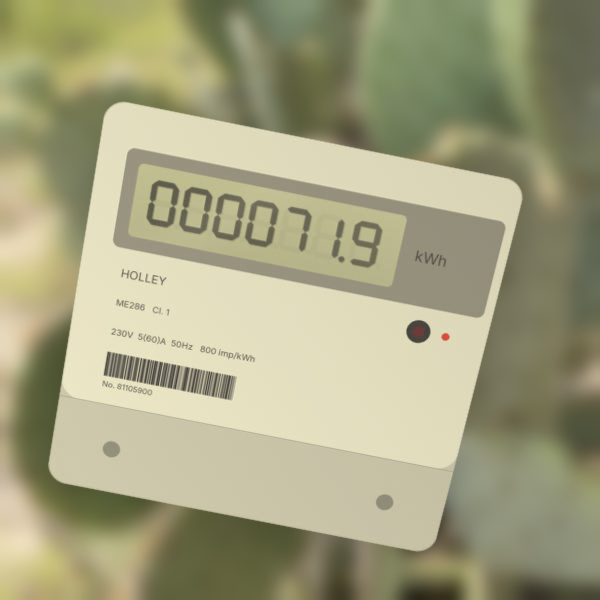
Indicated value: 71.9kWh
